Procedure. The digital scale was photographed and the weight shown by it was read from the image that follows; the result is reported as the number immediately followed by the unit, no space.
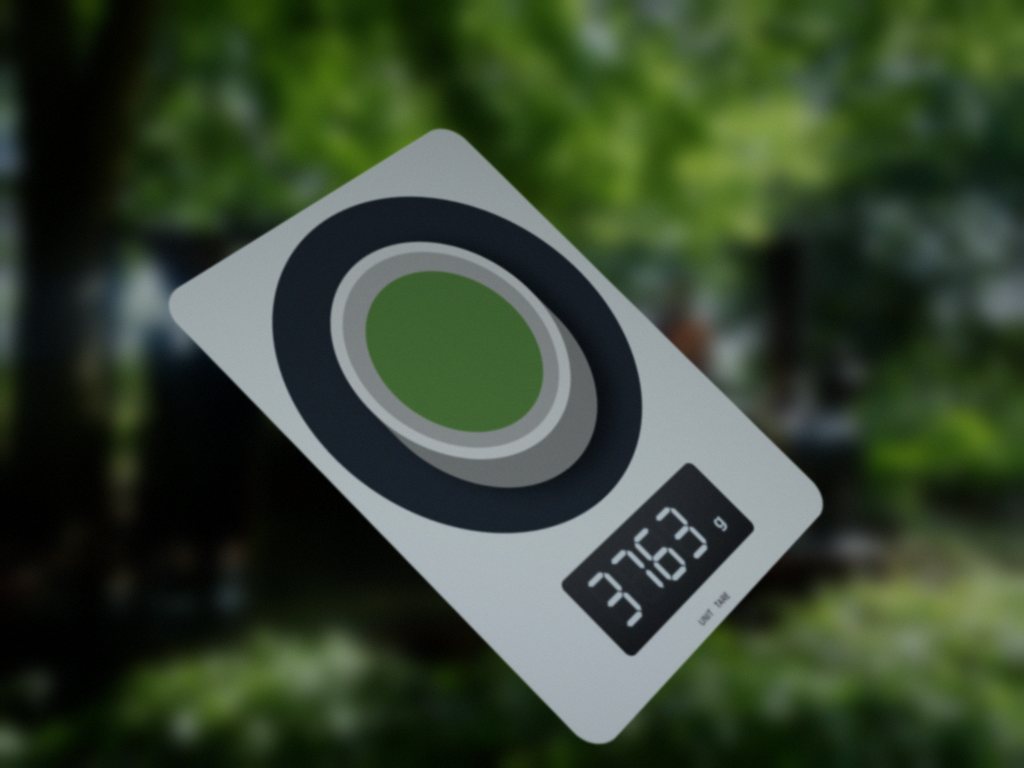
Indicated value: 3763g
